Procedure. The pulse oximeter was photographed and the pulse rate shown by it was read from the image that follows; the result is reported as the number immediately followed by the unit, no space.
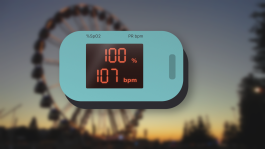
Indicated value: 107bpm
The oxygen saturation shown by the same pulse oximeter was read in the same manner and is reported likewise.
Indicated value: 100%
